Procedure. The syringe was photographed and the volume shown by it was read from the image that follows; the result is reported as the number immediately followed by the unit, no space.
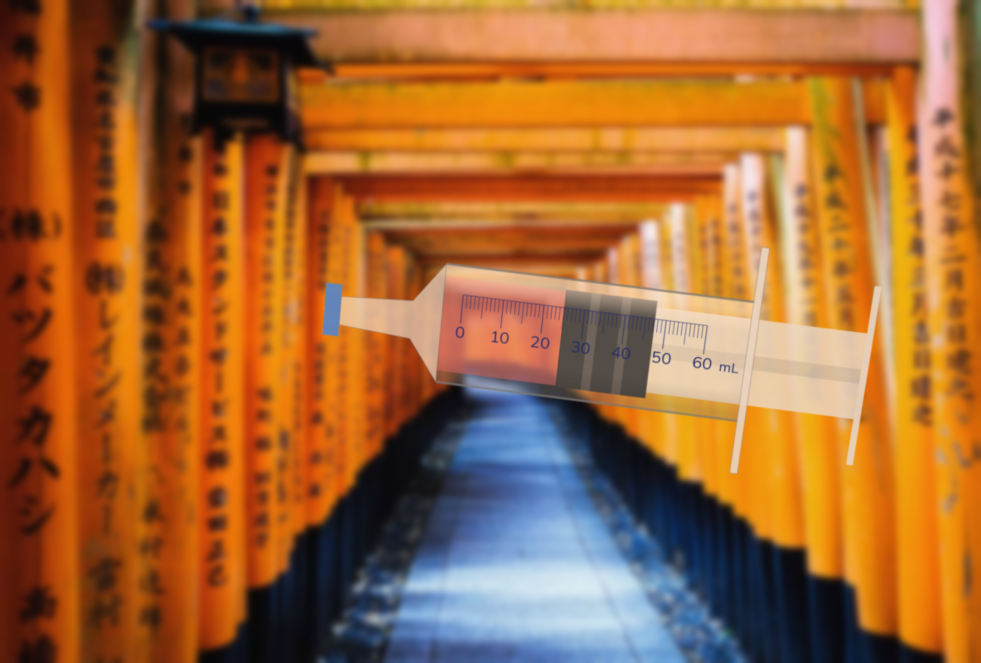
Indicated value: 25mL
